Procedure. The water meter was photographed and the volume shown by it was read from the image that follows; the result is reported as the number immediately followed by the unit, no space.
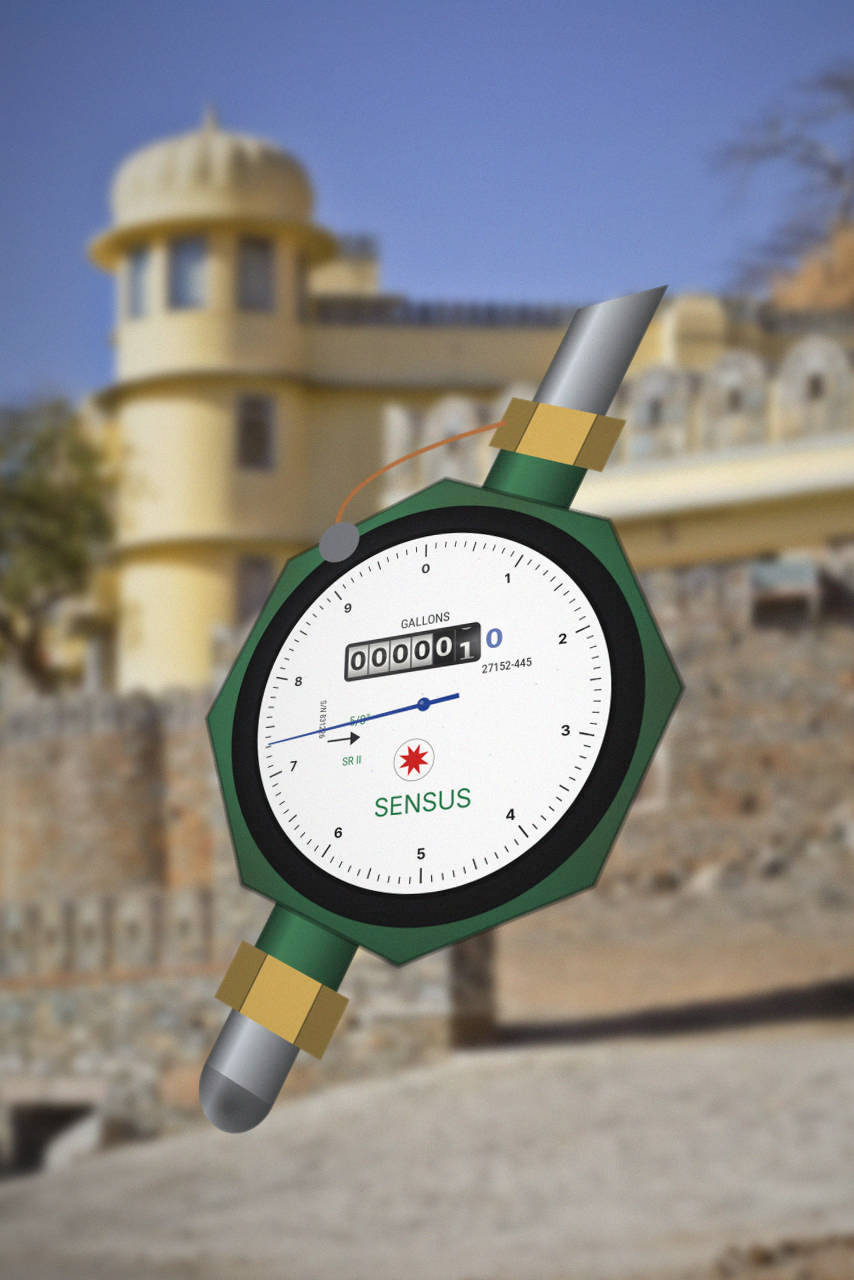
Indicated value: 7.3gal
